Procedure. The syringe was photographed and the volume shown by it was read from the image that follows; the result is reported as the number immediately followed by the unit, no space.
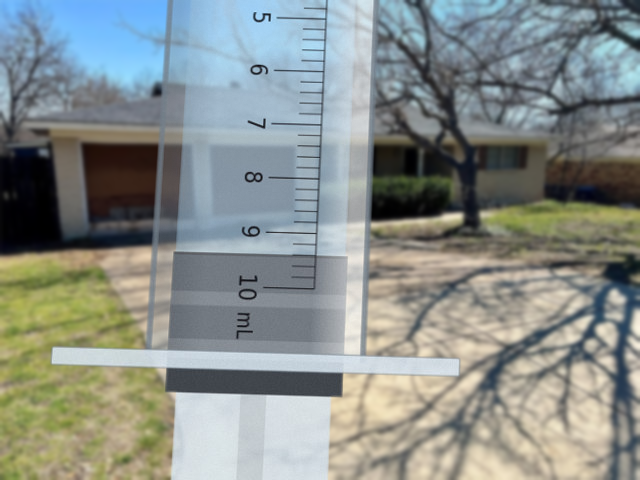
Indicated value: 9.4mL
